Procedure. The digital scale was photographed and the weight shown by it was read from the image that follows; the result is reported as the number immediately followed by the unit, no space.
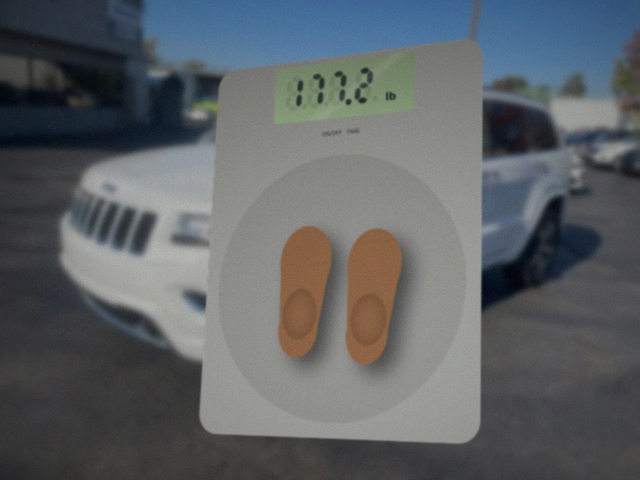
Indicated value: 177.2lb
